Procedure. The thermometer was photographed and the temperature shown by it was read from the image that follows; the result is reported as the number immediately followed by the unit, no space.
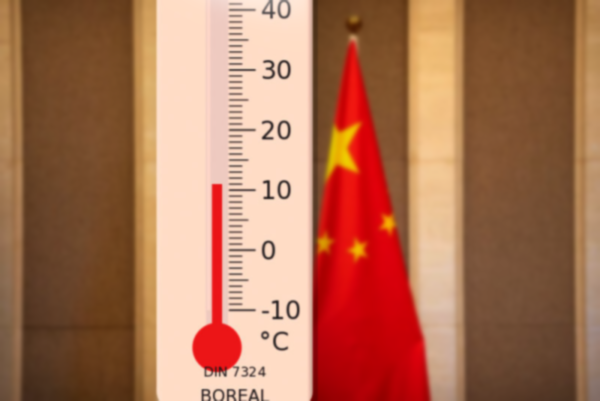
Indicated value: 11°C
